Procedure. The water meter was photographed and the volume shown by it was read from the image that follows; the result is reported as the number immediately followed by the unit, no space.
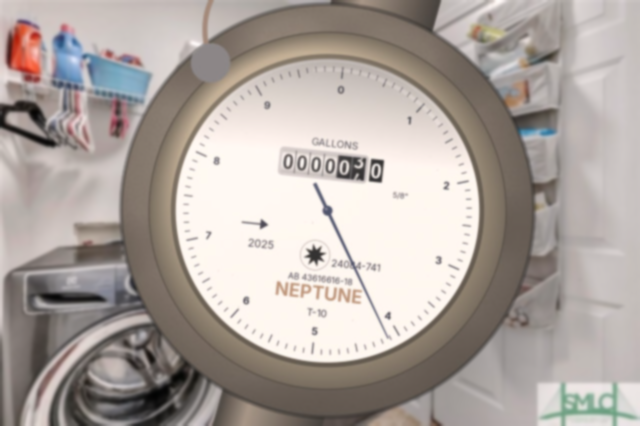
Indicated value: 34.1gal
